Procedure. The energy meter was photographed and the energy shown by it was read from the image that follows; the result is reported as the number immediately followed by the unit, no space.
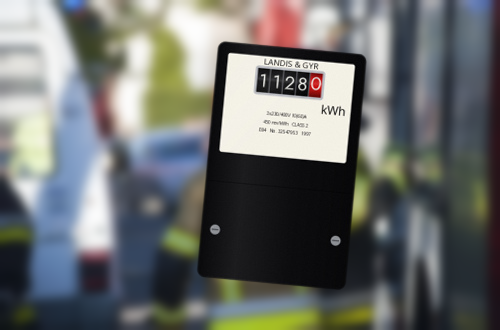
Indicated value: 1128.0kWh
